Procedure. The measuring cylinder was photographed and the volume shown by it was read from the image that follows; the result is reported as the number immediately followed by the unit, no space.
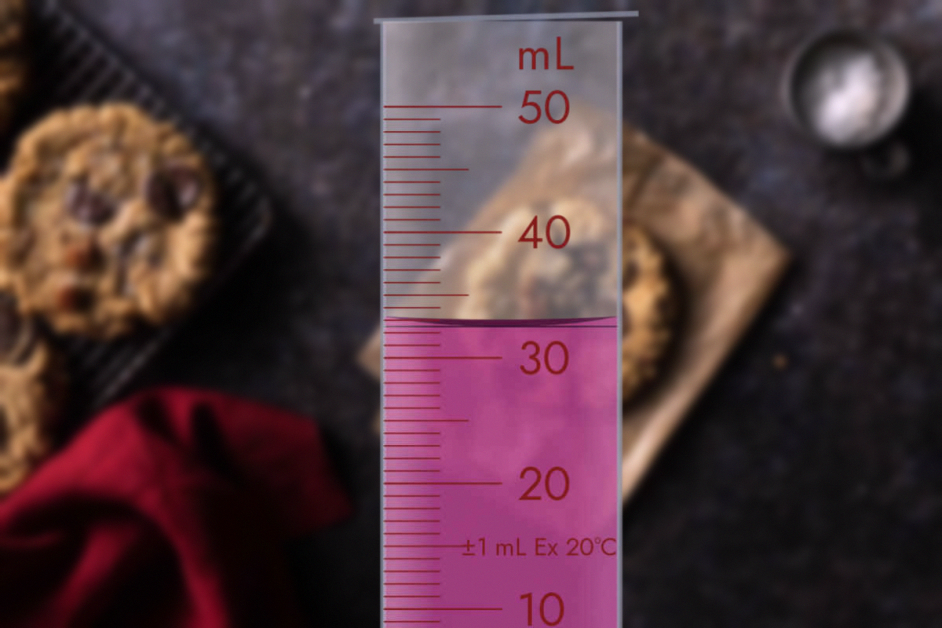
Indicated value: 32.5mL
